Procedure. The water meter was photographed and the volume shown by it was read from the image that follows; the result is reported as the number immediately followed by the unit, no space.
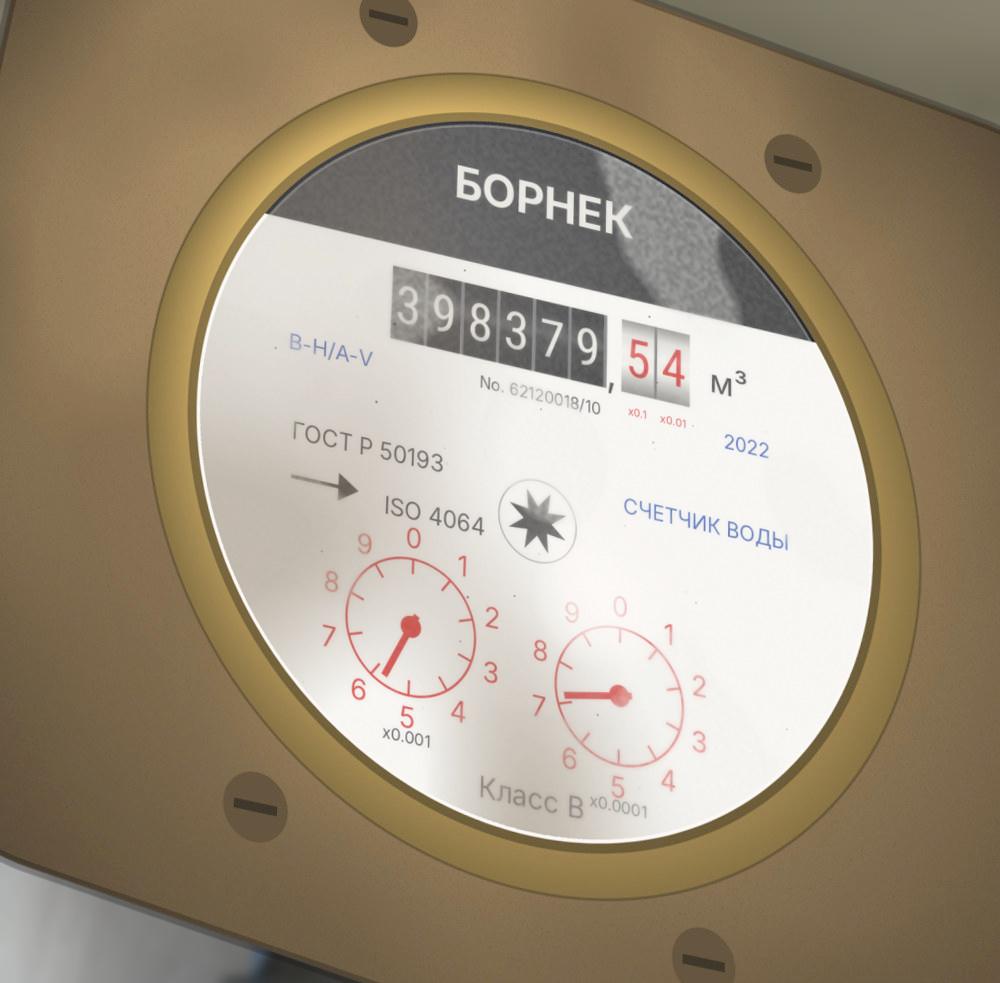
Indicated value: 398379.5457m³
